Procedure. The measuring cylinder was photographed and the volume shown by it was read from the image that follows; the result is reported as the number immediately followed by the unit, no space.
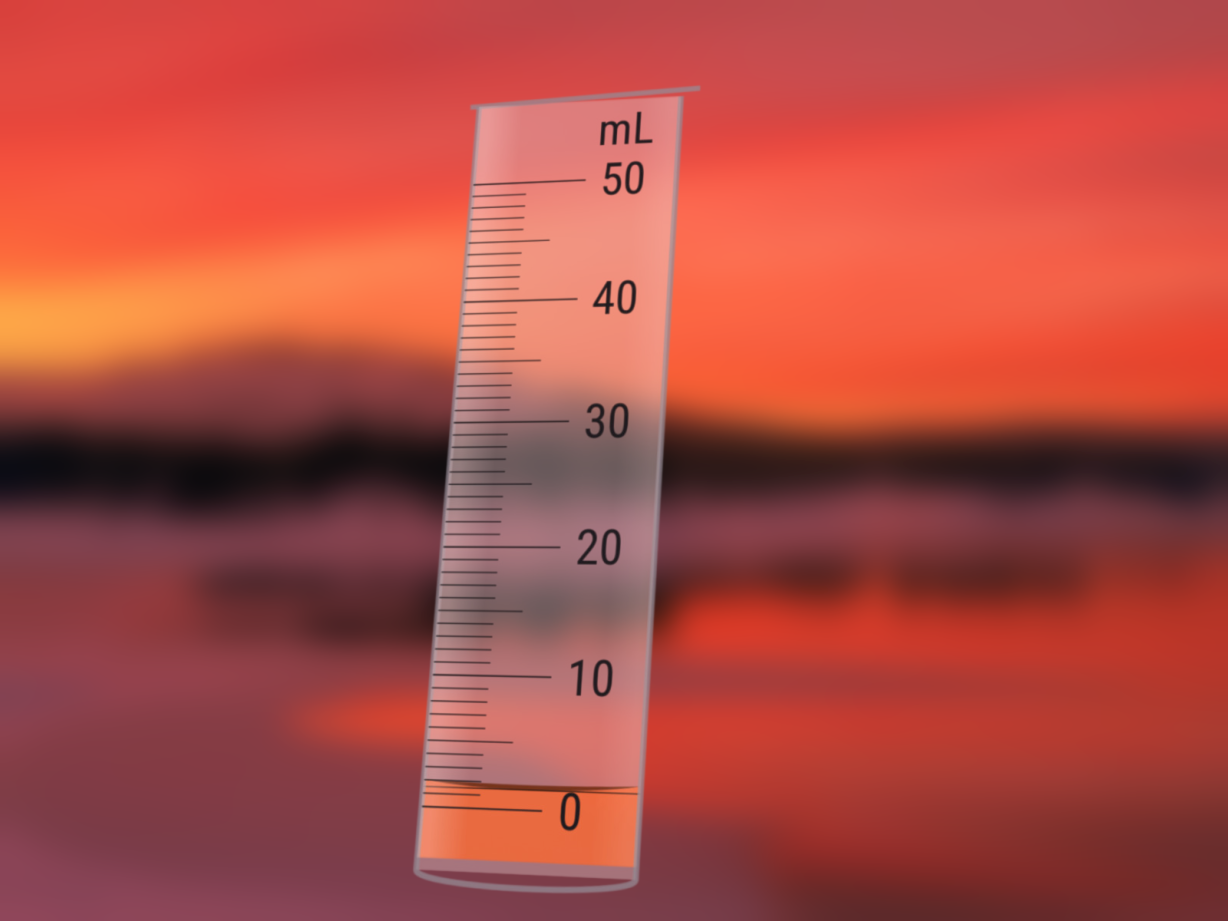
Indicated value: 1.5mL
